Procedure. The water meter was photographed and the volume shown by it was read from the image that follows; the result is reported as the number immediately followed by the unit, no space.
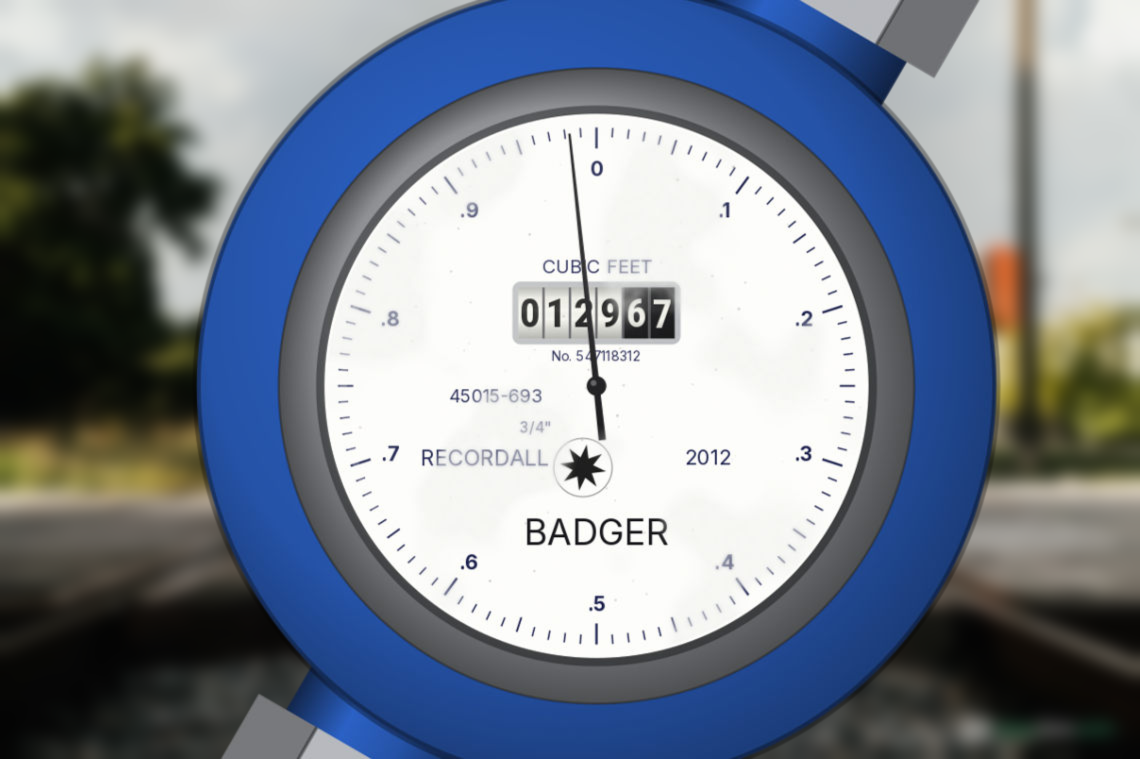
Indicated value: 12966.98ft³
